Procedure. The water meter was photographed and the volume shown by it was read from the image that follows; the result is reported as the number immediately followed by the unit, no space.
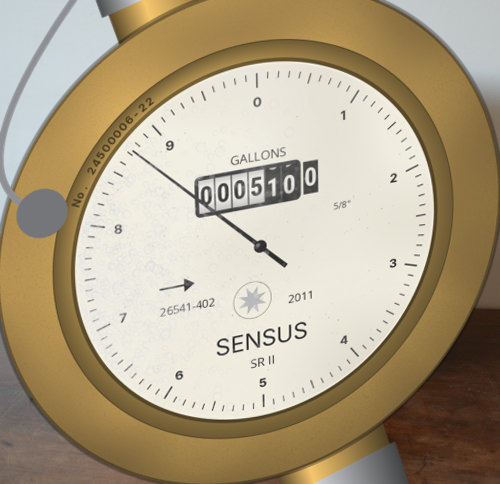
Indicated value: 5098.7gal
